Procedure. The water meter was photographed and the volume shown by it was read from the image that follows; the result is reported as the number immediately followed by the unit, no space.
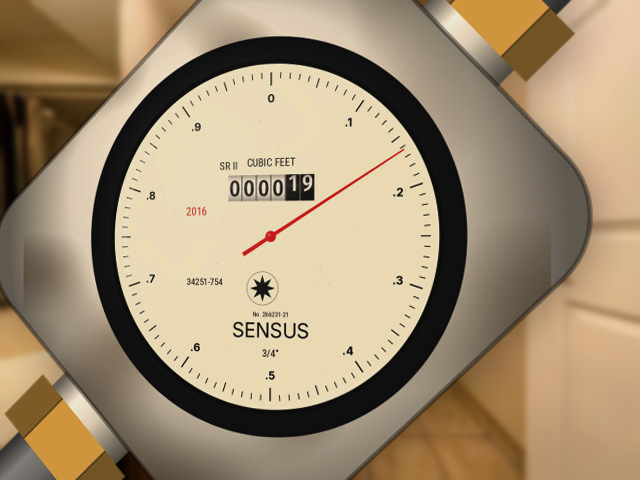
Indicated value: 19.16ft³
